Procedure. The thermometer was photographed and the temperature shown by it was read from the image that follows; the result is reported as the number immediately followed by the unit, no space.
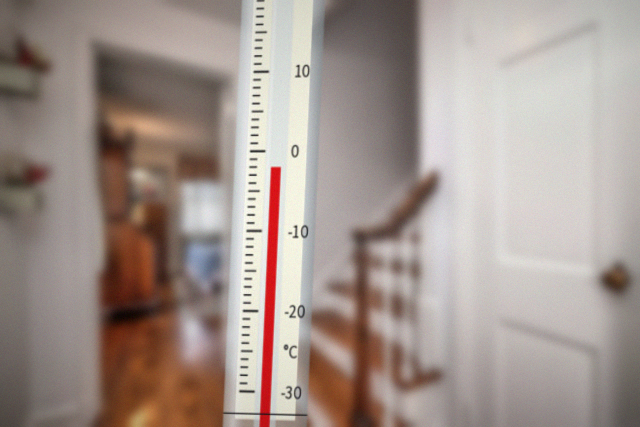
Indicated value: -2°C
